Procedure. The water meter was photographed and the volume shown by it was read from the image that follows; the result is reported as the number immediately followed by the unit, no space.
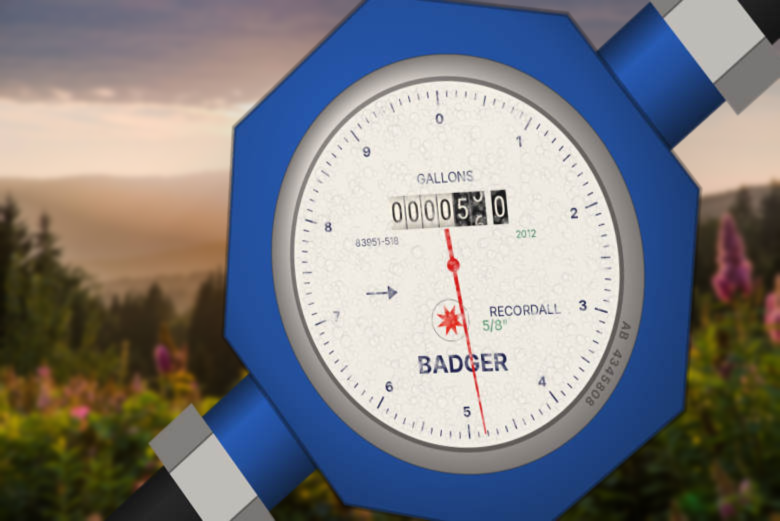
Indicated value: 554.8gal
